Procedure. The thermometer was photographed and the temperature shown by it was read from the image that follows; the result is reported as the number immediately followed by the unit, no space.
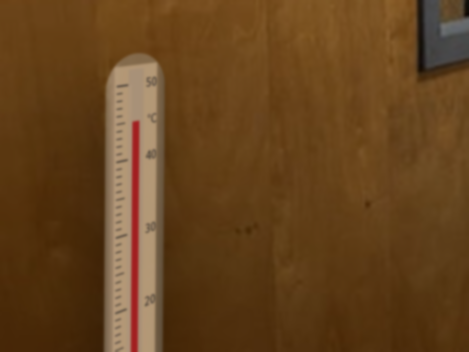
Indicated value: 45°C
